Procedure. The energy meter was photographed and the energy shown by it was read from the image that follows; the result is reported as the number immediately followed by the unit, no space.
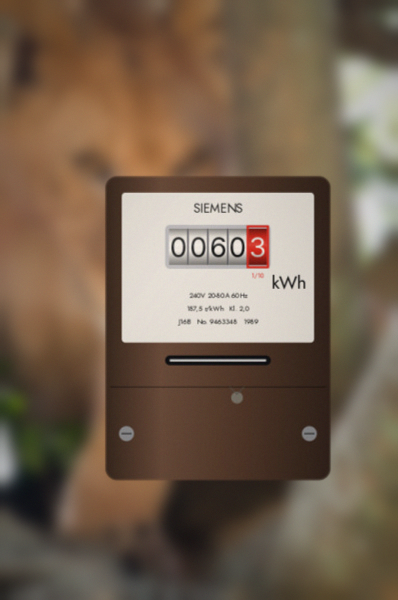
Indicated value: 60.3kWh
